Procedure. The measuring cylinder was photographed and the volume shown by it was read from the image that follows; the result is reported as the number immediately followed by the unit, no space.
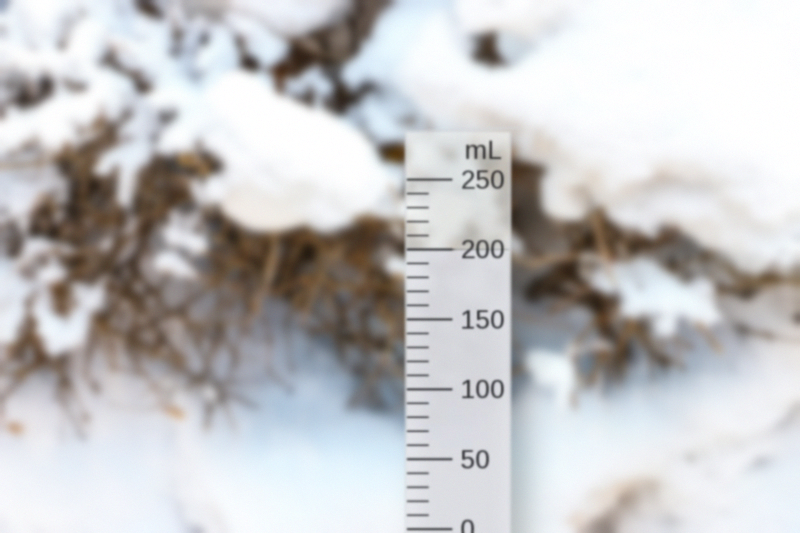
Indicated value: 200mL
